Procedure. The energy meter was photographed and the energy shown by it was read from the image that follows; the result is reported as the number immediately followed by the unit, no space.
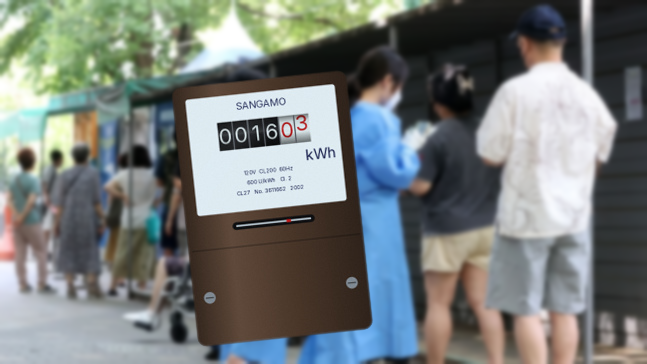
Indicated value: 16.03kWh
